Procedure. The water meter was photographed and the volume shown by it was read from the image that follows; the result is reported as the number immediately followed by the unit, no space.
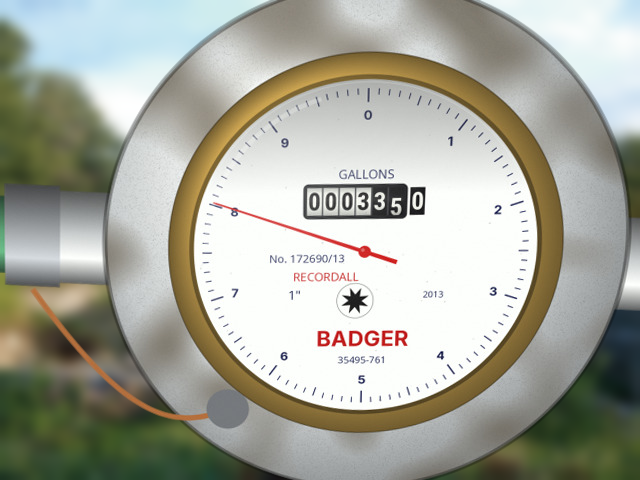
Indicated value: 3348.0gal
